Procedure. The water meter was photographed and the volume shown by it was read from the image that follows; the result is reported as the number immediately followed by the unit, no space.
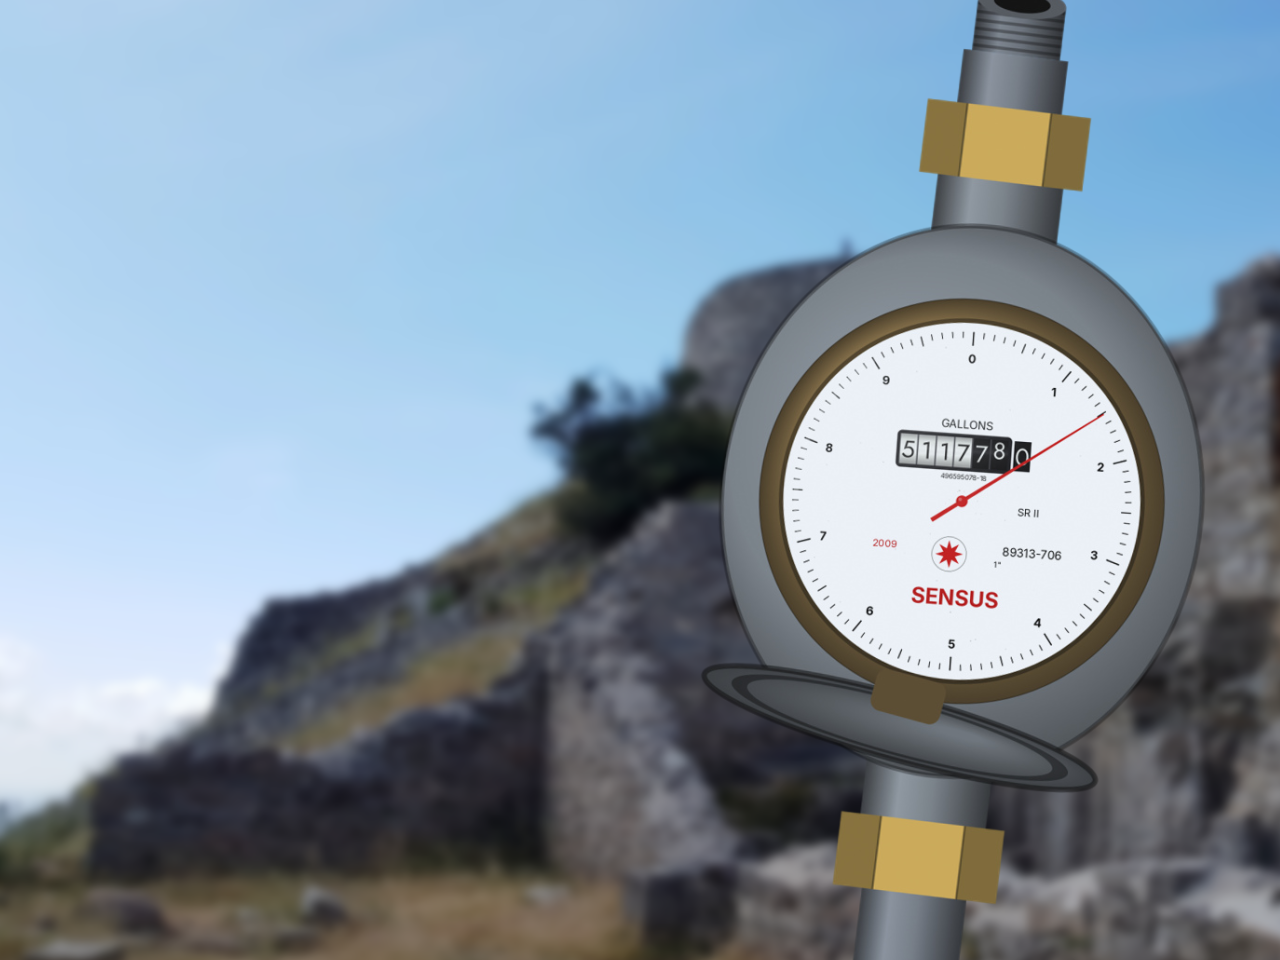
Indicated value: 5117781.5gal
